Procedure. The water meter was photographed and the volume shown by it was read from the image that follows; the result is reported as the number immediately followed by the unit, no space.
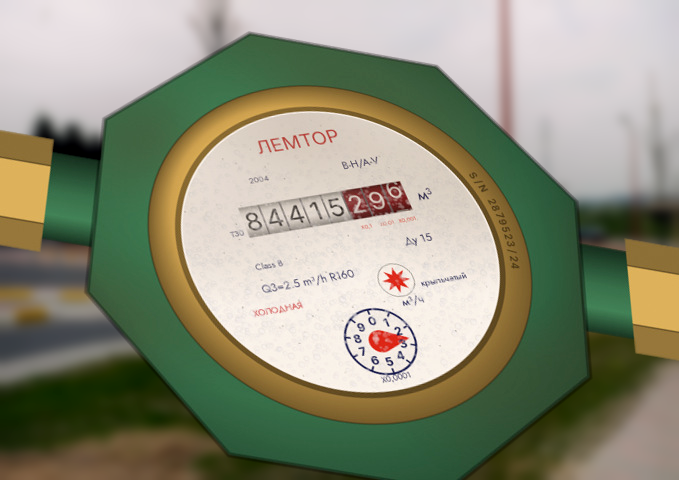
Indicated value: 84415.2962m³
